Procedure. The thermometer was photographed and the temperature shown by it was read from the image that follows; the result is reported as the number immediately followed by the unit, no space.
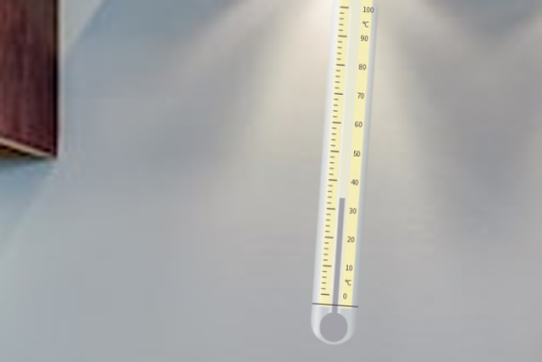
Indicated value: 34°C
